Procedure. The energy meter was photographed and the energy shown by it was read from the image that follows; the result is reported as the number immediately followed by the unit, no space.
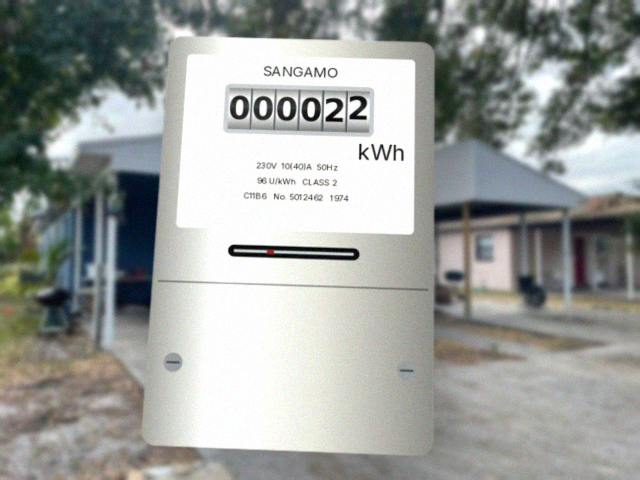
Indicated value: 22kWh
